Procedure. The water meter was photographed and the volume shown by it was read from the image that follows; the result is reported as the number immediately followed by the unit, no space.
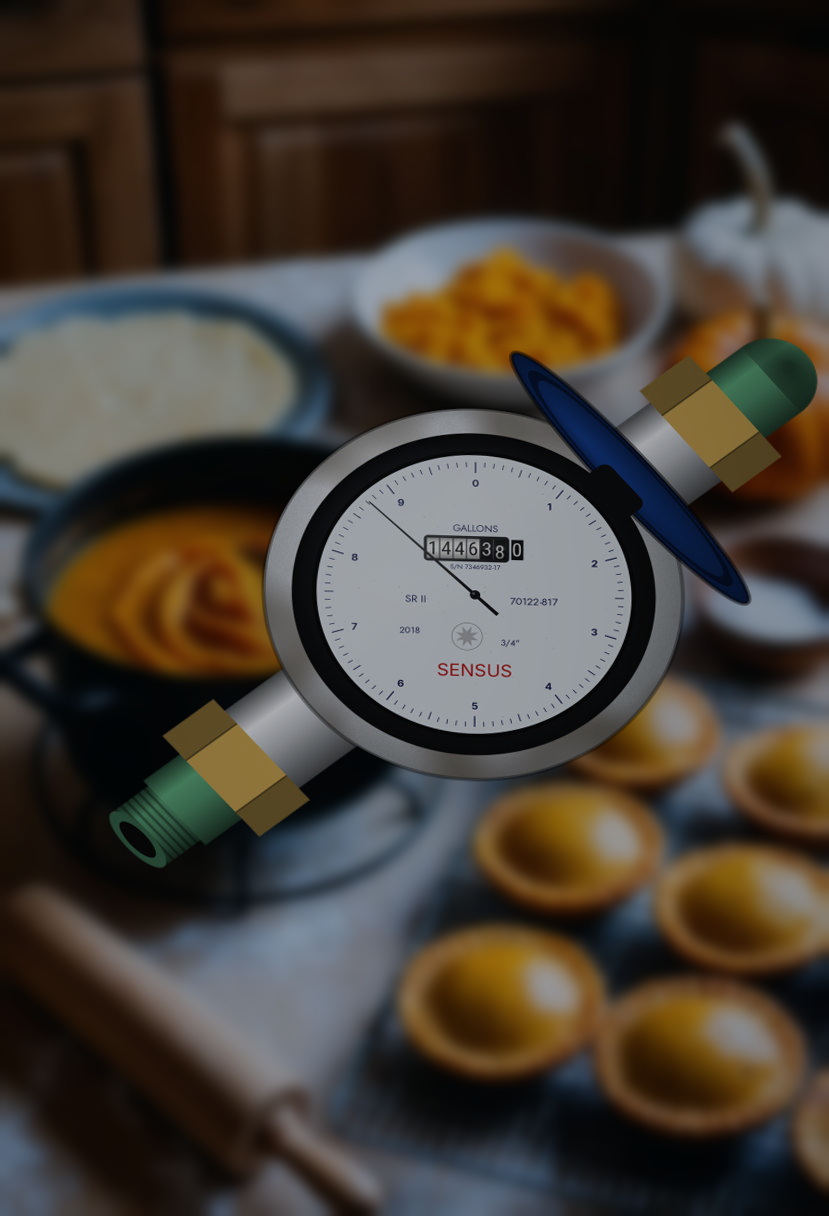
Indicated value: 1446378.7gal
